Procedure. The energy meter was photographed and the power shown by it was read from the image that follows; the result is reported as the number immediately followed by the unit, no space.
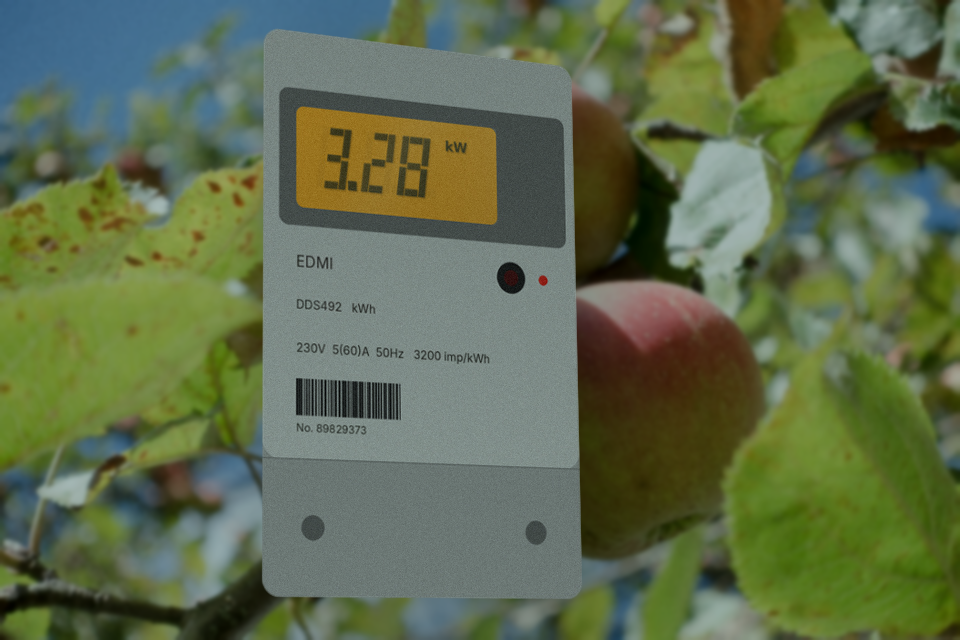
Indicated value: 3.28kW
